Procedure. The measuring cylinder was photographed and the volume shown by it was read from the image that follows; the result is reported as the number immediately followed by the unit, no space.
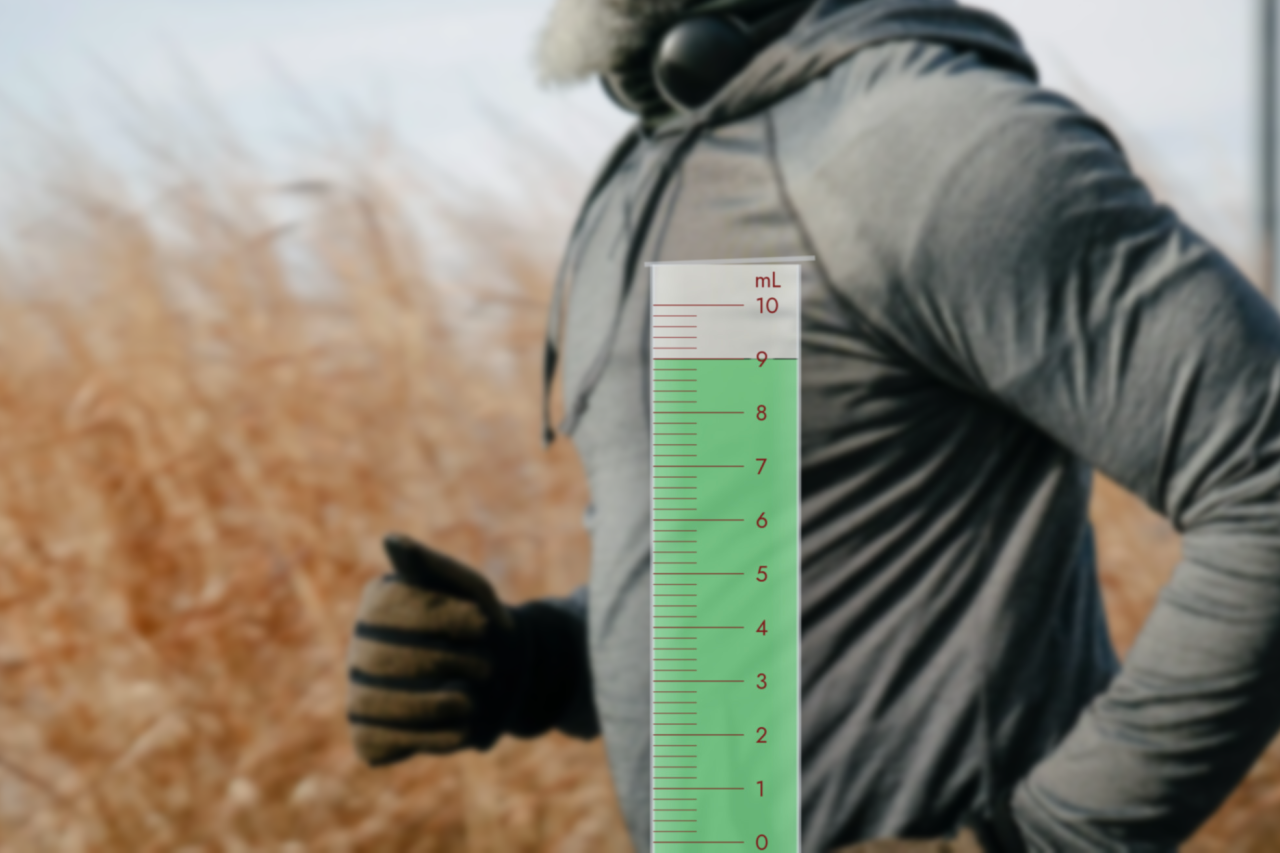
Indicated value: 9mL
